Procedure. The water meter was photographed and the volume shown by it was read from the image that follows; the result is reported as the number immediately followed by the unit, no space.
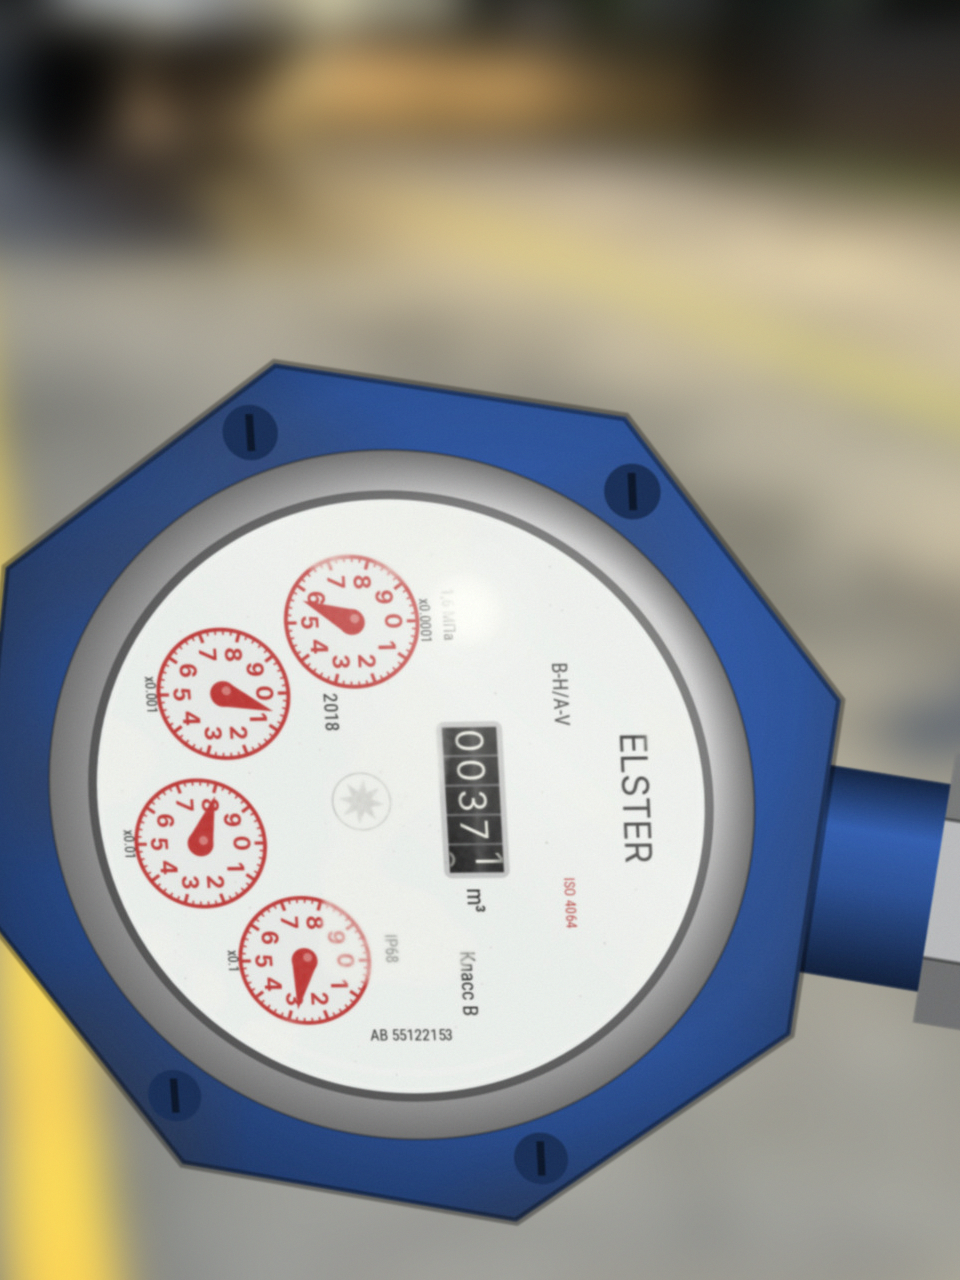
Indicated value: 371.2805m³
